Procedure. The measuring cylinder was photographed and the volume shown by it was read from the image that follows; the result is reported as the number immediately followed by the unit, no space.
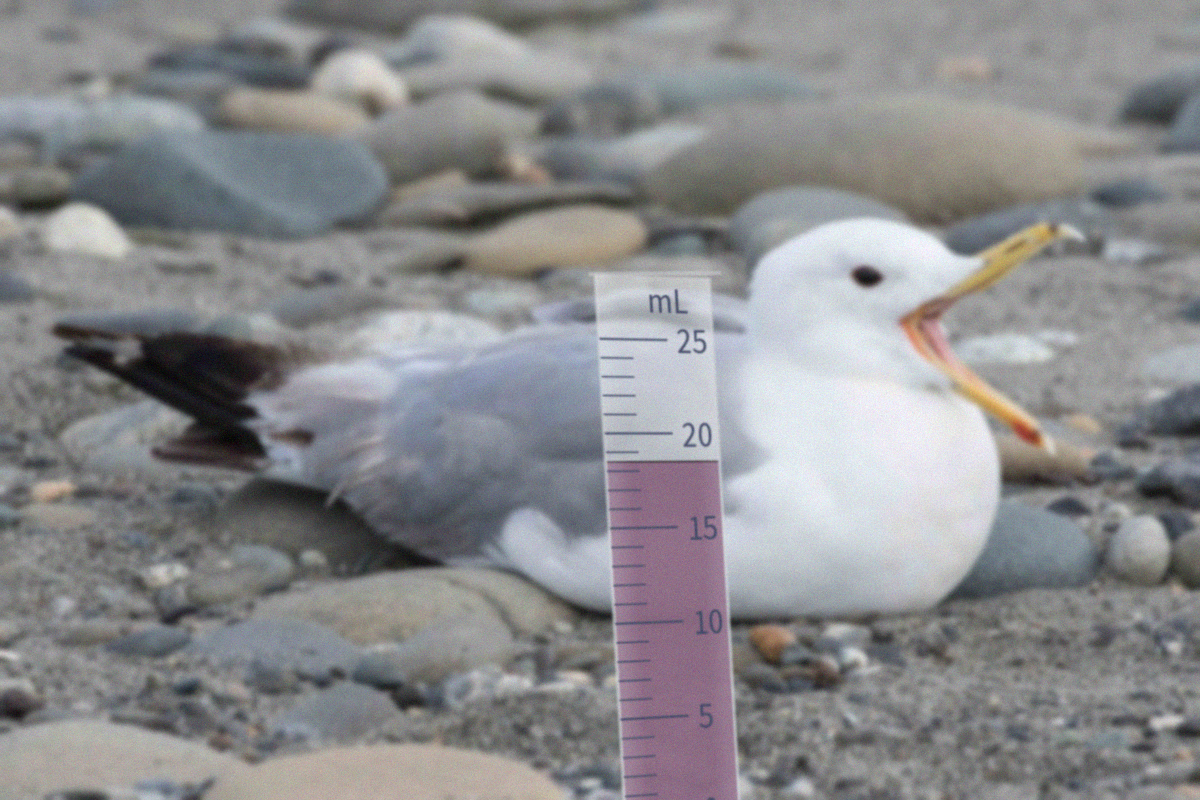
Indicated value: 18.5mL
